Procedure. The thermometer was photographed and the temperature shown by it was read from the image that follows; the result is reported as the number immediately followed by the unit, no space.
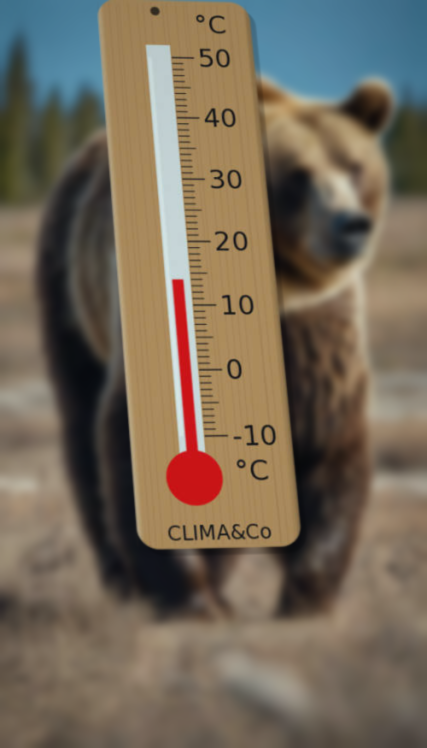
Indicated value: 14°C
